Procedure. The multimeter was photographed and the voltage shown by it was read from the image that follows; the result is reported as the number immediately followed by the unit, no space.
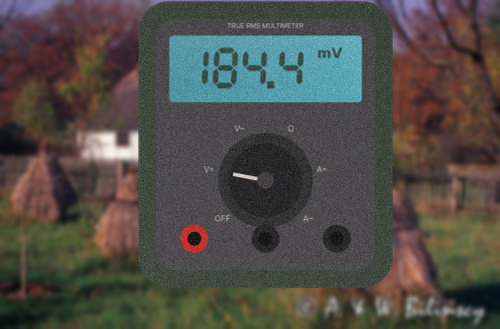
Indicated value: 184.4mV
